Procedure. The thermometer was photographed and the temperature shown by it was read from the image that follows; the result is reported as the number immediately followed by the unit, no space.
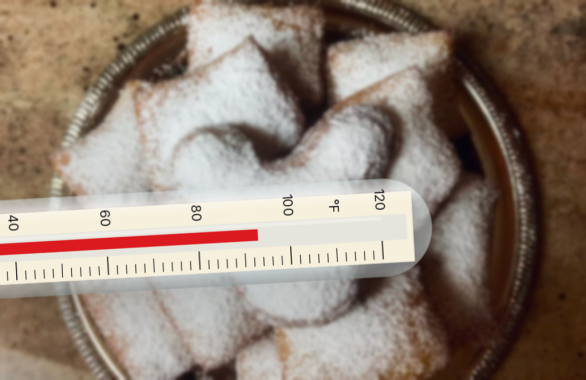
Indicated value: 93°F
